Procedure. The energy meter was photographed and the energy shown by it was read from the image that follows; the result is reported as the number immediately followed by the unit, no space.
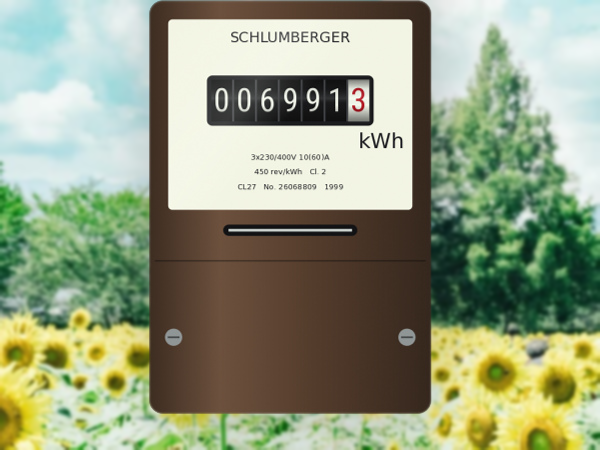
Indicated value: 6991.3kWh
